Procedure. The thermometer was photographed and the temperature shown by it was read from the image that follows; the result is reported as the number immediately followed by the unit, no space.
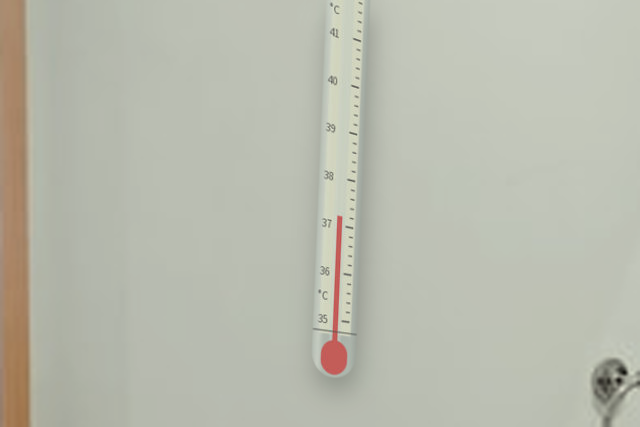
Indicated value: 37.2°C
